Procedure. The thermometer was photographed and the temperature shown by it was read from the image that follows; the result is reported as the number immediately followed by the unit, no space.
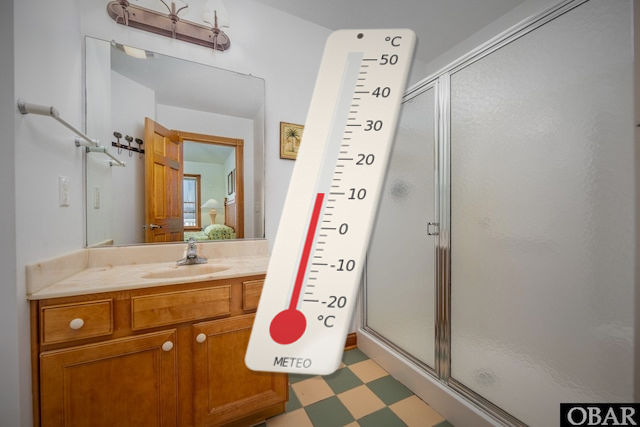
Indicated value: 10°C
